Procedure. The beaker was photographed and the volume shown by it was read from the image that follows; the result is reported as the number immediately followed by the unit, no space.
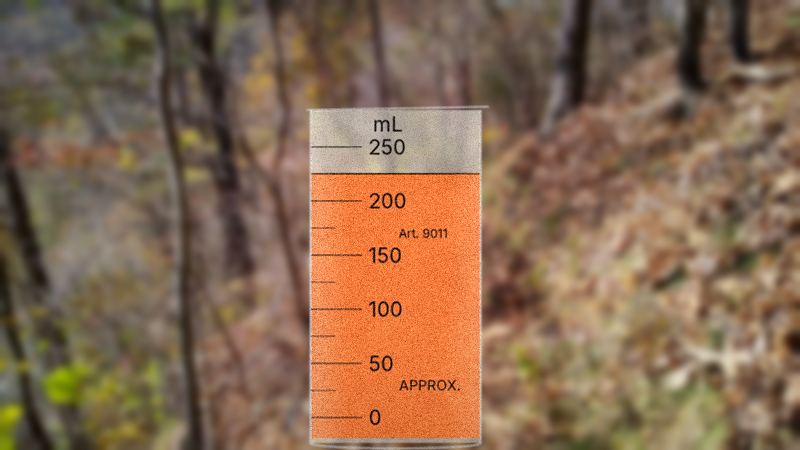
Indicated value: 225mL
